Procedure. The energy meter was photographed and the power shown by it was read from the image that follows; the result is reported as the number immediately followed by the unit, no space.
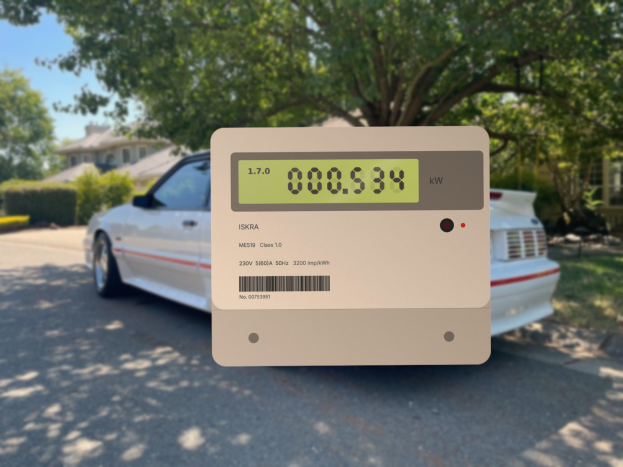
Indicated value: 0.534kW
